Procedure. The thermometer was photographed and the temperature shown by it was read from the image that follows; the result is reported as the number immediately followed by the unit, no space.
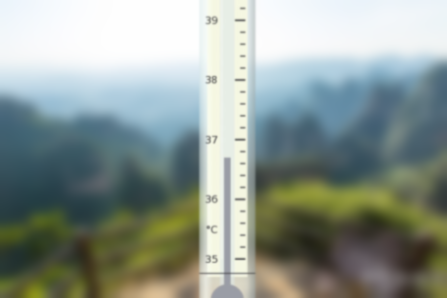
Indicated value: 36.7°C
